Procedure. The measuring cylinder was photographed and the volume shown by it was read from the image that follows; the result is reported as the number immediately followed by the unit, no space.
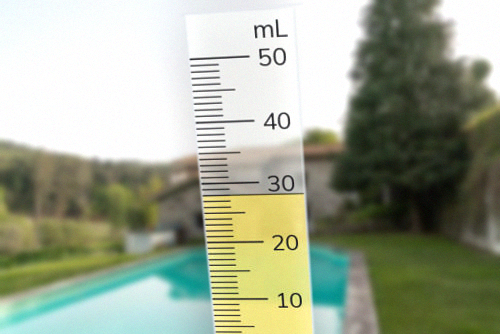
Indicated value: 28mL
